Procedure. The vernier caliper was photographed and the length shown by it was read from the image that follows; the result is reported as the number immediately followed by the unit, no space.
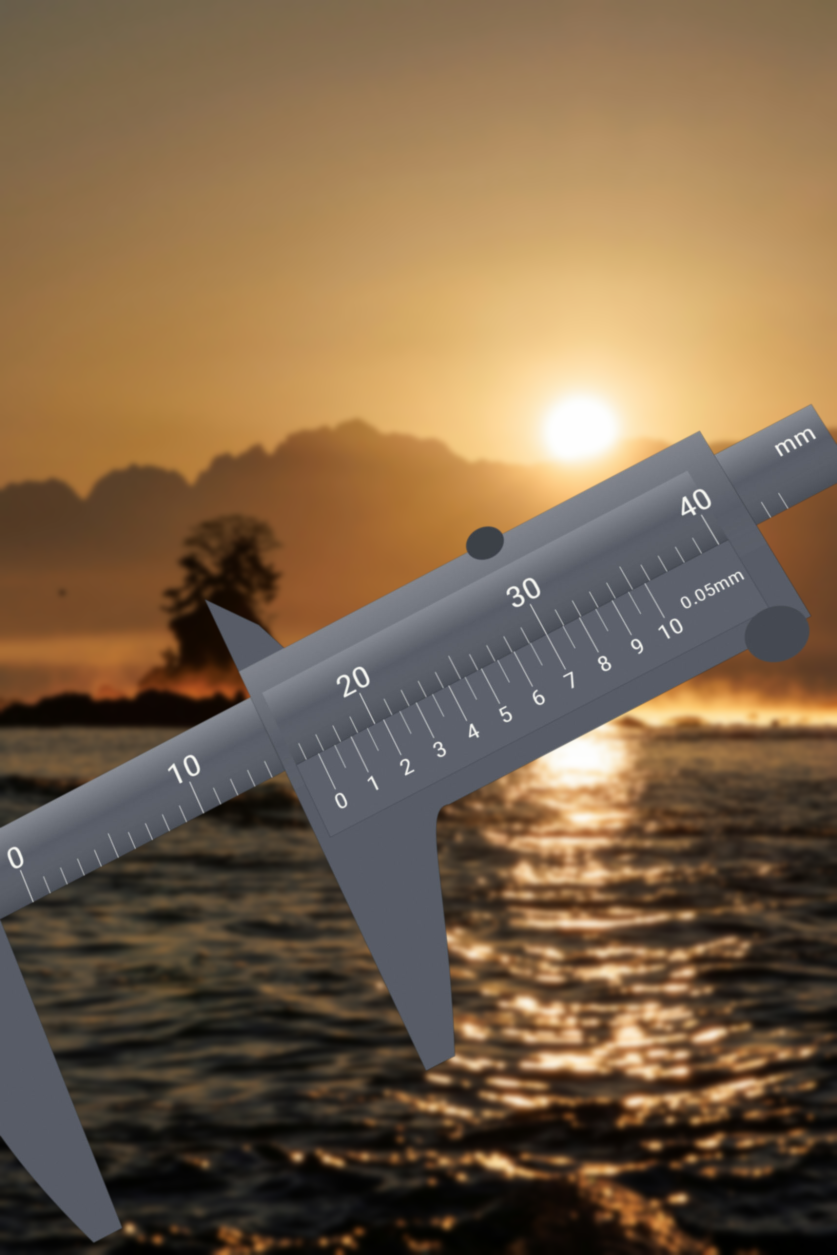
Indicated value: 16.7mm
